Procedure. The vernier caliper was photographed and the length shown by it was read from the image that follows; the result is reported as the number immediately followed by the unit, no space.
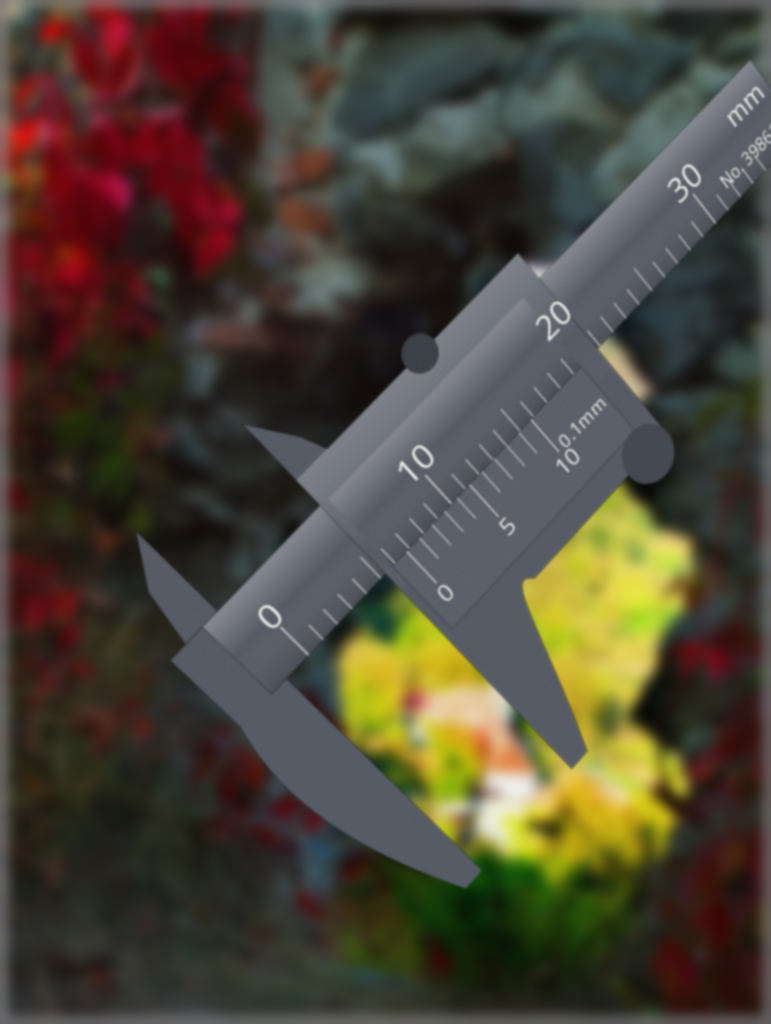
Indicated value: 6.8mm
